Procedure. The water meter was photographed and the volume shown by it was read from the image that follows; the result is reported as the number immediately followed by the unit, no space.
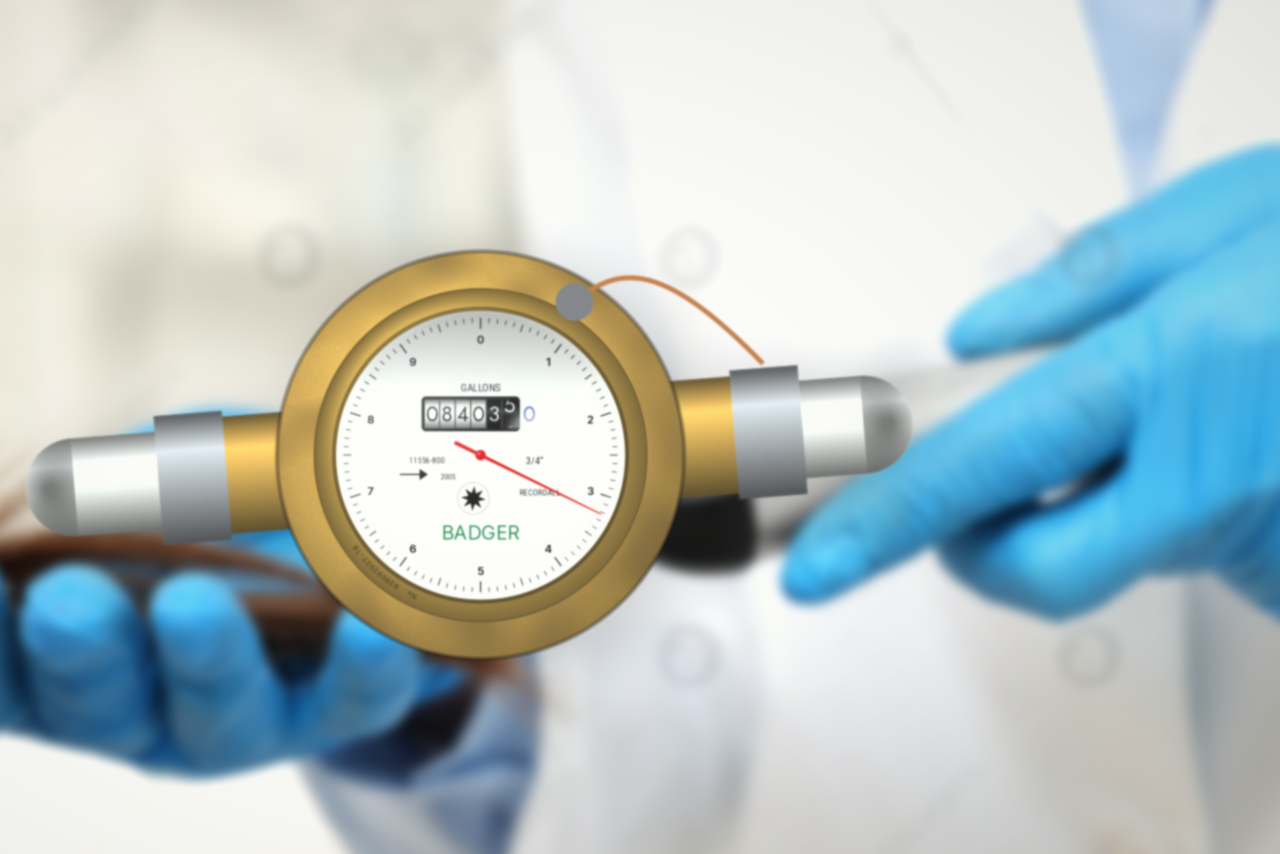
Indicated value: 840353.2gal
